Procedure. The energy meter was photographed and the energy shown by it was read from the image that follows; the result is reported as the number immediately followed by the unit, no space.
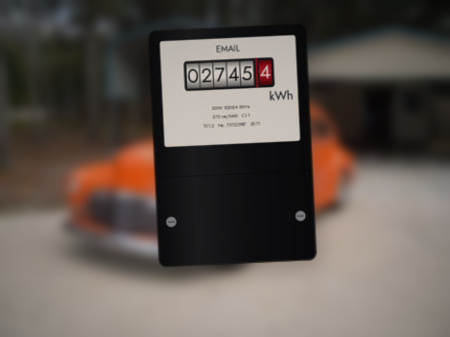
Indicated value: 2745.4kWh
